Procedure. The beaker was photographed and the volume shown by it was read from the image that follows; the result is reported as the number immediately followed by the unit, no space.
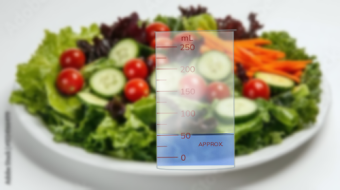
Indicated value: 50mL
